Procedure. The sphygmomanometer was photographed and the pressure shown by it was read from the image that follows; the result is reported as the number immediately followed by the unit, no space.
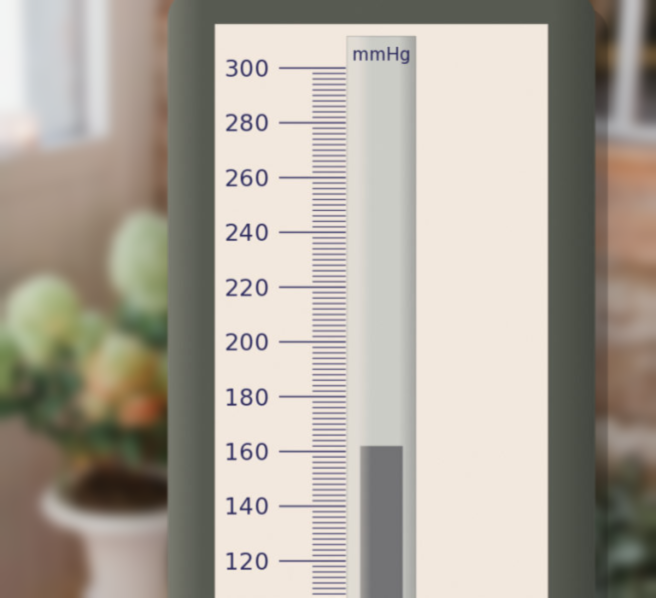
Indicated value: 162mmHg
